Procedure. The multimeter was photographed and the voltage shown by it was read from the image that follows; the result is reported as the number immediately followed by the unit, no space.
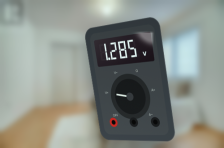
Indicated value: 1.285V
